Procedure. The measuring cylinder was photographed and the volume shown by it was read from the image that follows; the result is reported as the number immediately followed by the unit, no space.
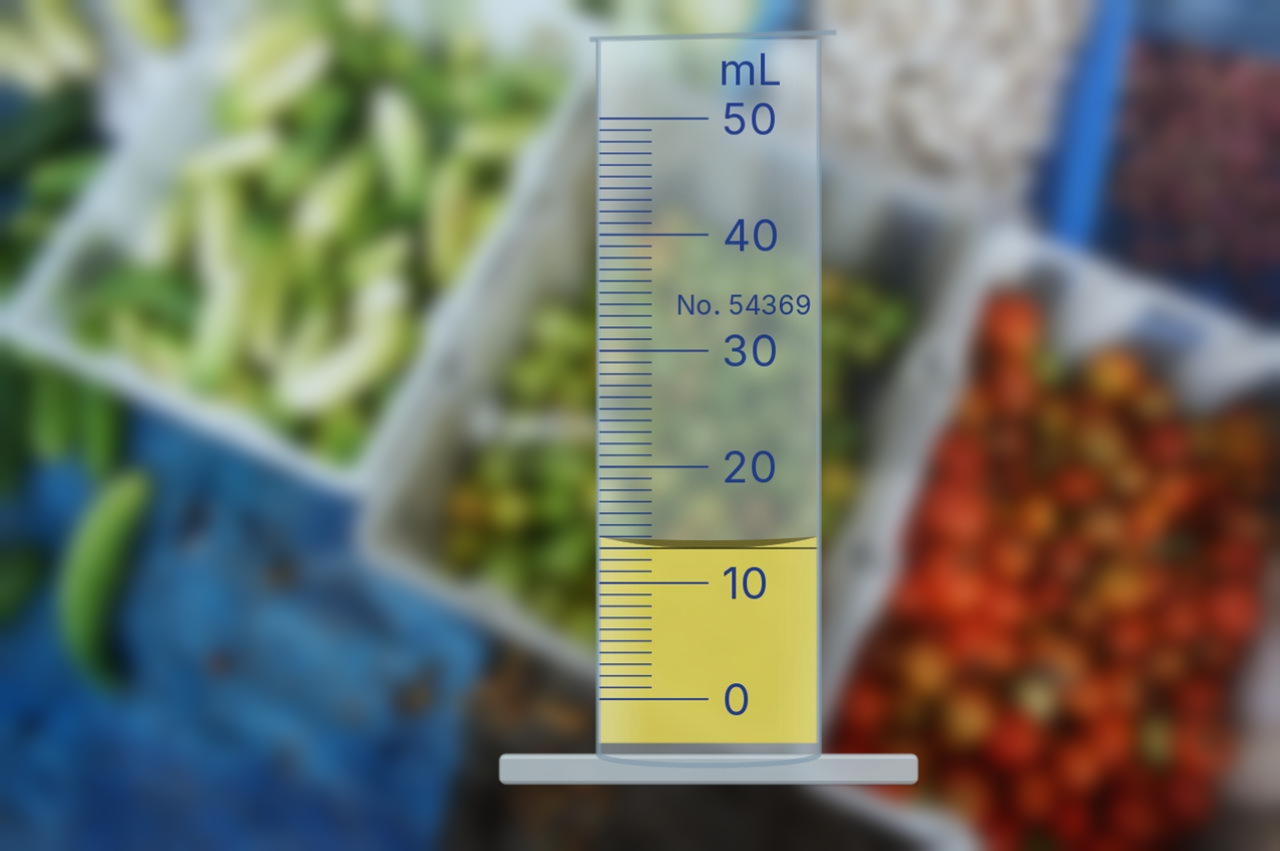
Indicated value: 13mL
